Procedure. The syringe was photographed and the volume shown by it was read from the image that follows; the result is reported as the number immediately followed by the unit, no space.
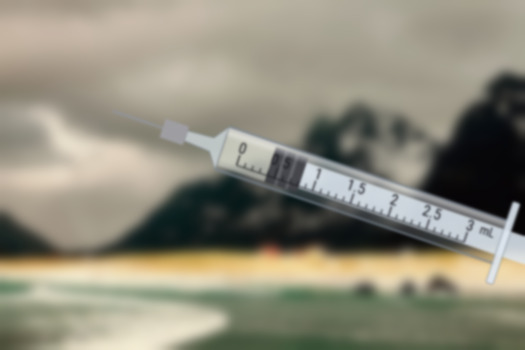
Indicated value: 0.4mL
